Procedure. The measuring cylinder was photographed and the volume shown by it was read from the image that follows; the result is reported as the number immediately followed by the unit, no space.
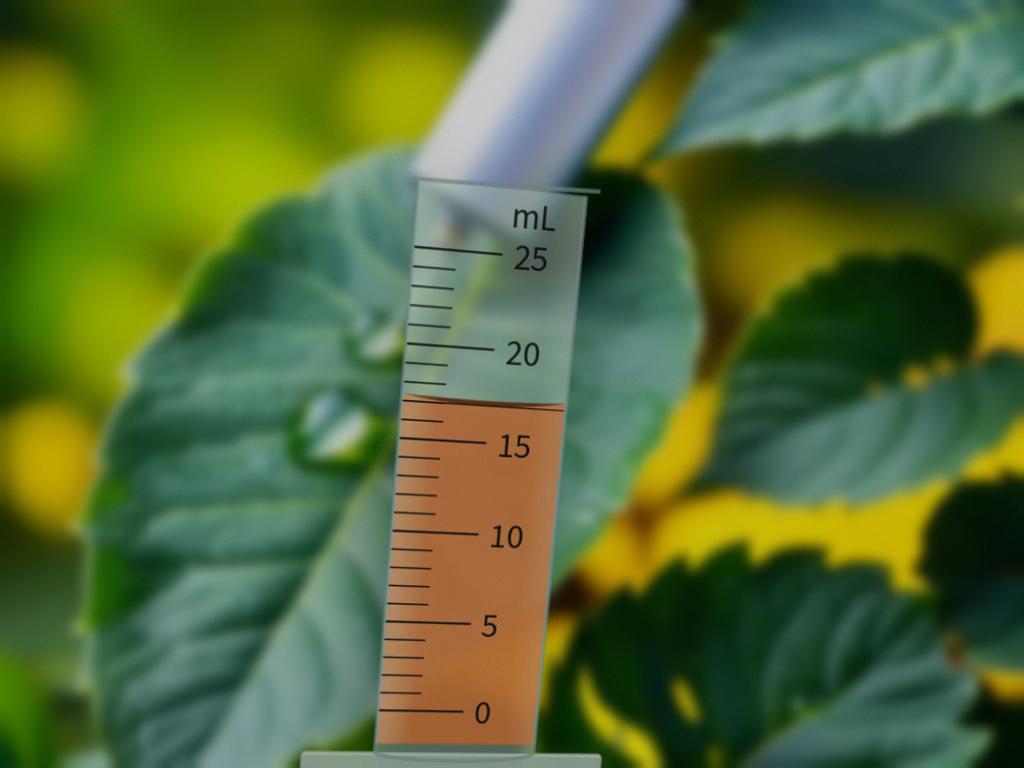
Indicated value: 17mL
